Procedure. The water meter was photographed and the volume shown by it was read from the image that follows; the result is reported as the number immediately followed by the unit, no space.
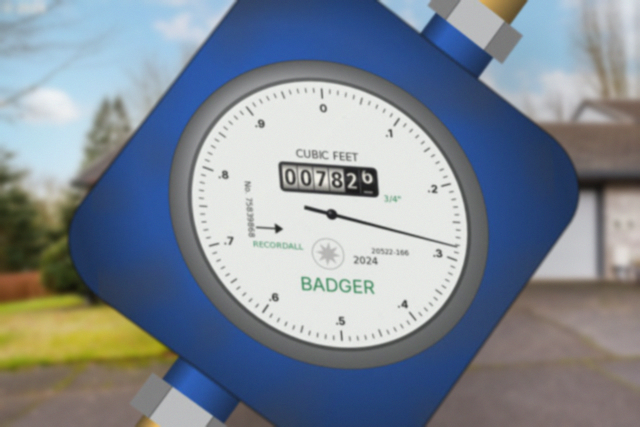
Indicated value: 7826.28ft³
